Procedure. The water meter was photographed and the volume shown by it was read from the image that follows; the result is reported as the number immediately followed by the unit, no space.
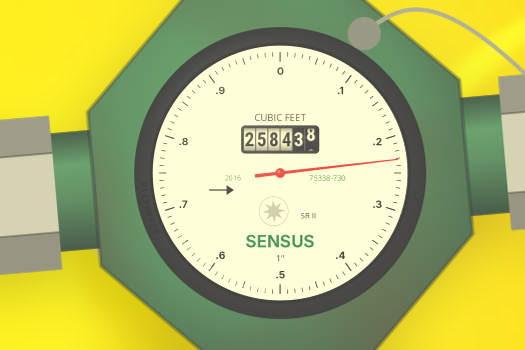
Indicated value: 258438.23ft³
